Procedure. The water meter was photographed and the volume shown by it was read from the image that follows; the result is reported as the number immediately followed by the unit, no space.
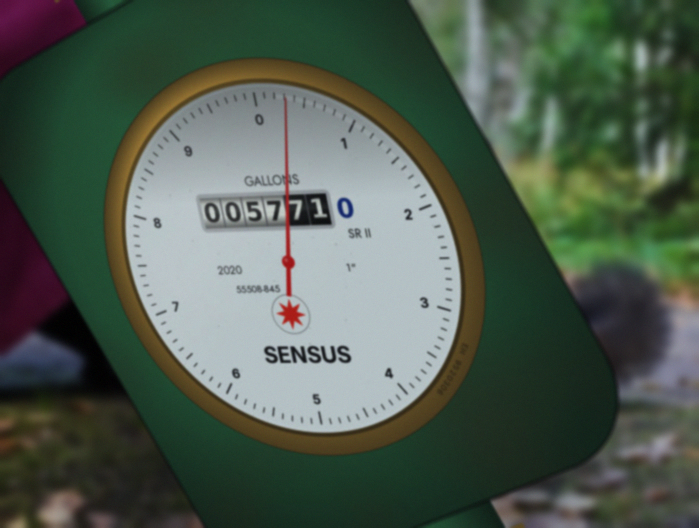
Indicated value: 57710.3gal
